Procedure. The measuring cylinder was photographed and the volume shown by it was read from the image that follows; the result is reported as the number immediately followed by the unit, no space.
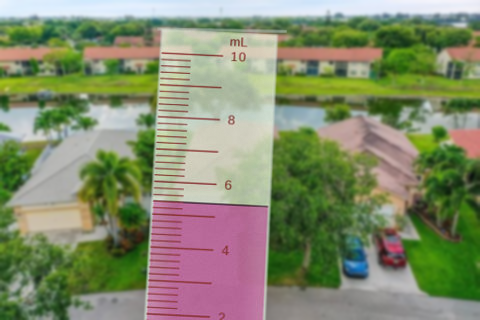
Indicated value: 5.4mL
